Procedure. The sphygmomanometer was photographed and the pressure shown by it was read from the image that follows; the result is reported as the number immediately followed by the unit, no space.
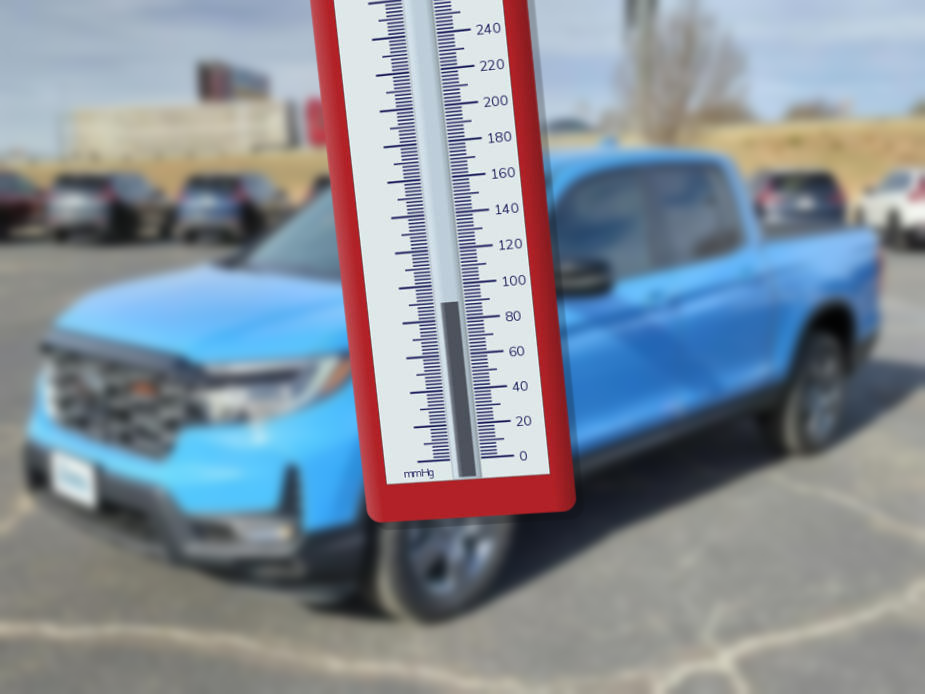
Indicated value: 90mmHg
